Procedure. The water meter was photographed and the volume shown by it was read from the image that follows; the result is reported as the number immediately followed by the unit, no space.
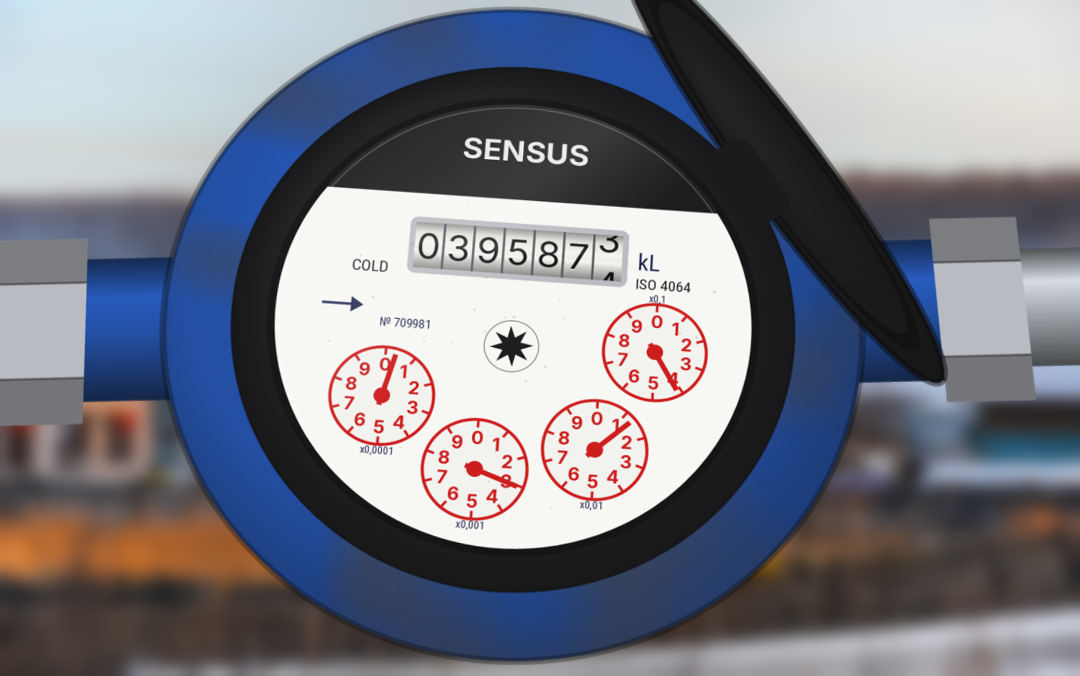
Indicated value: 395873.4130kL
